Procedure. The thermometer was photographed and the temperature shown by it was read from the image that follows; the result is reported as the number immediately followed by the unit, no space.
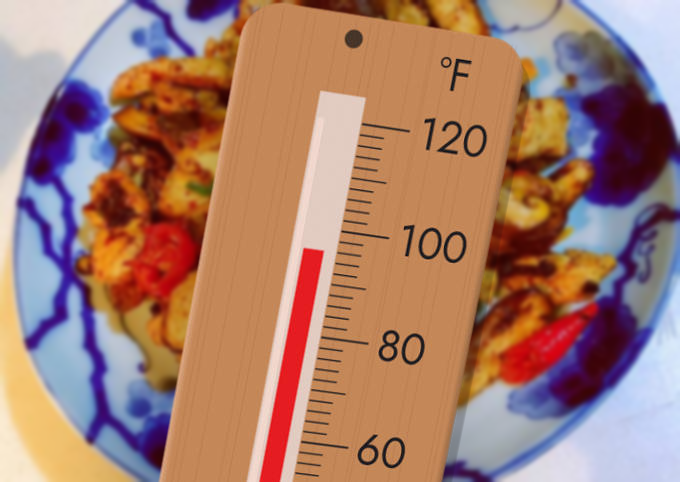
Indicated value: 96°F
